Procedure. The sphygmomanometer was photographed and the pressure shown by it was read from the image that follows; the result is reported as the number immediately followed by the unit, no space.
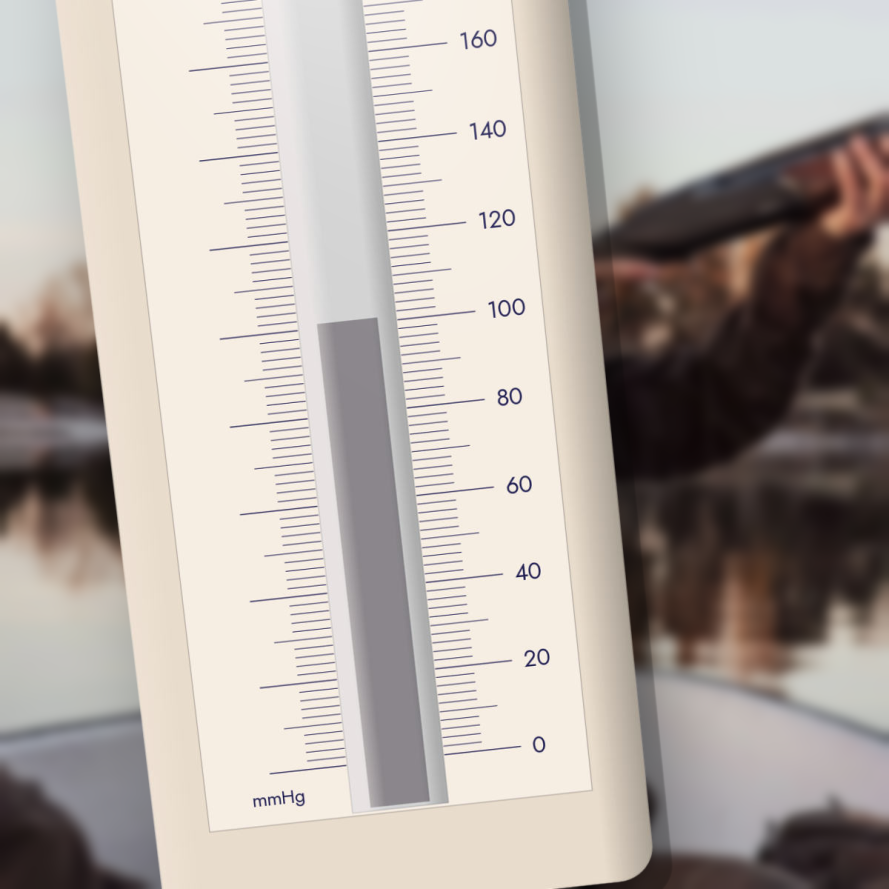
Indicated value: 101mmHg
